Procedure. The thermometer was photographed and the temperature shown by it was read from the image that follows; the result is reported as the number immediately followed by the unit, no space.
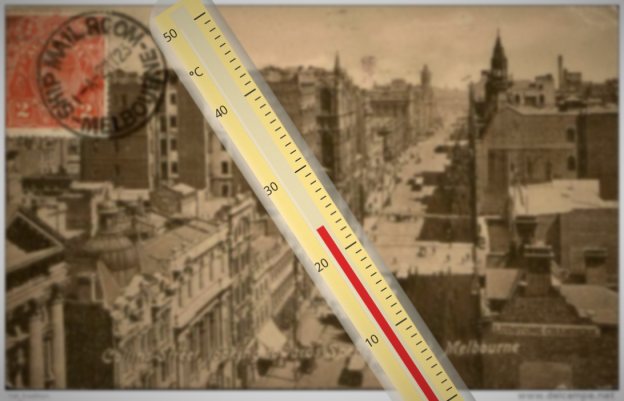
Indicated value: 23.5°C
